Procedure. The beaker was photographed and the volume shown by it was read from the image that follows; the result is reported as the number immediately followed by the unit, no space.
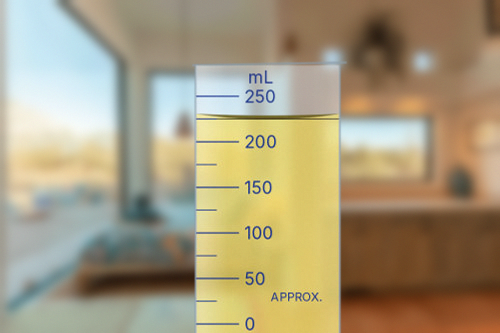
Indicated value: 225mL
